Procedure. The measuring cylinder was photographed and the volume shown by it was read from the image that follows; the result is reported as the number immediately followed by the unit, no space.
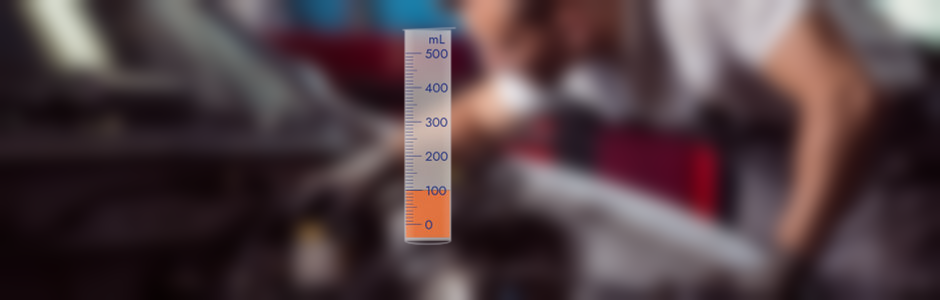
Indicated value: 100mL
